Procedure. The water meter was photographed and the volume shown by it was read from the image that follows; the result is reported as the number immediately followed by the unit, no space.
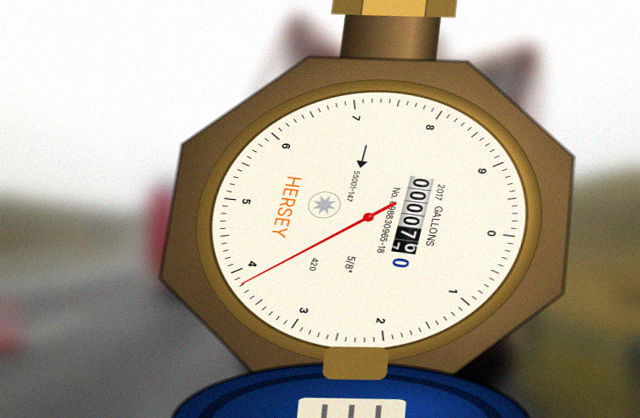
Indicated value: 763.8gal
